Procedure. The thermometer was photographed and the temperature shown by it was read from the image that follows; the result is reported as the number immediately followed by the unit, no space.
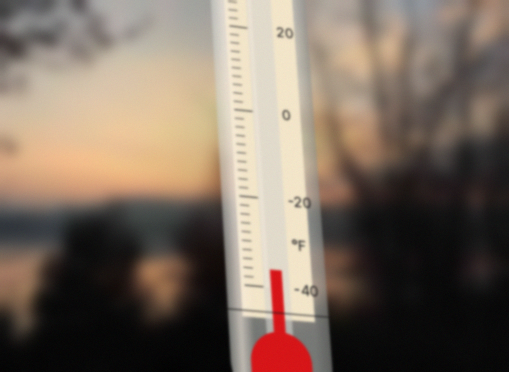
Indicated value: -36°F
